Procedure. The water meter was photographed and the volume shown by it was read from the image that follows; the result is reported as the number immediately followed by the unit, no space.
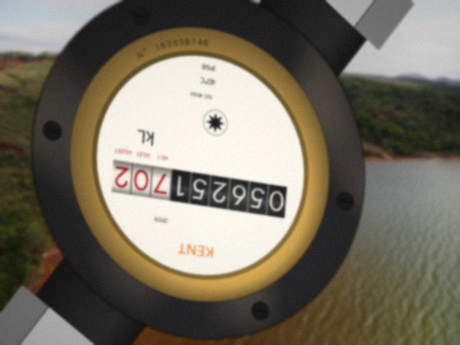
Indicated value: 56251.702kL
